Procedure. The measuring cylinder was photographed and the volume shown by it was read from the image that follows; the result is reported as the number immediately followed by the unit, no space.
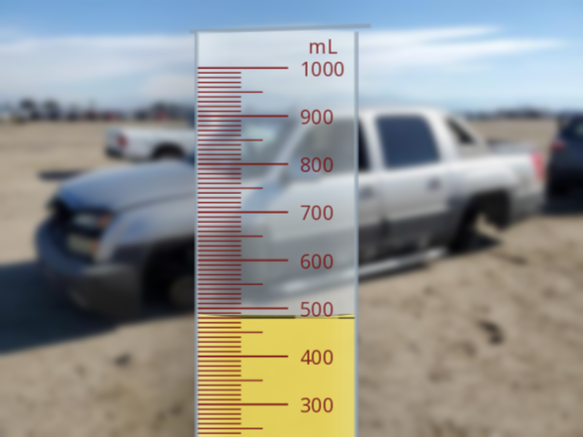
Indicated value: 480mL
